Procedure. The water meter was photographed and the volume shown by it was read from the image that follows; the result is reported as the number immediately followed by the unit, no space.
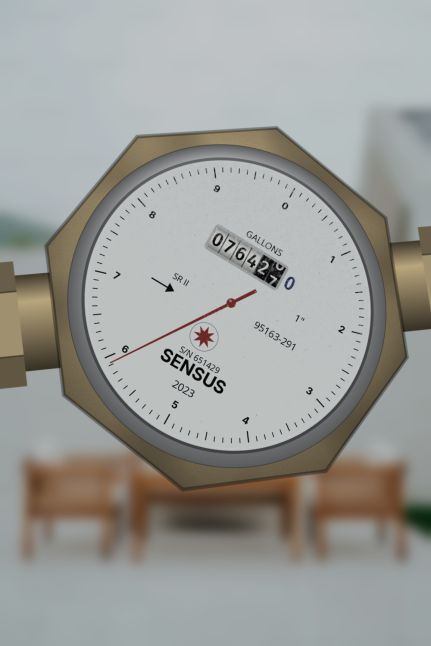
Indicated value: 764265.9gal
